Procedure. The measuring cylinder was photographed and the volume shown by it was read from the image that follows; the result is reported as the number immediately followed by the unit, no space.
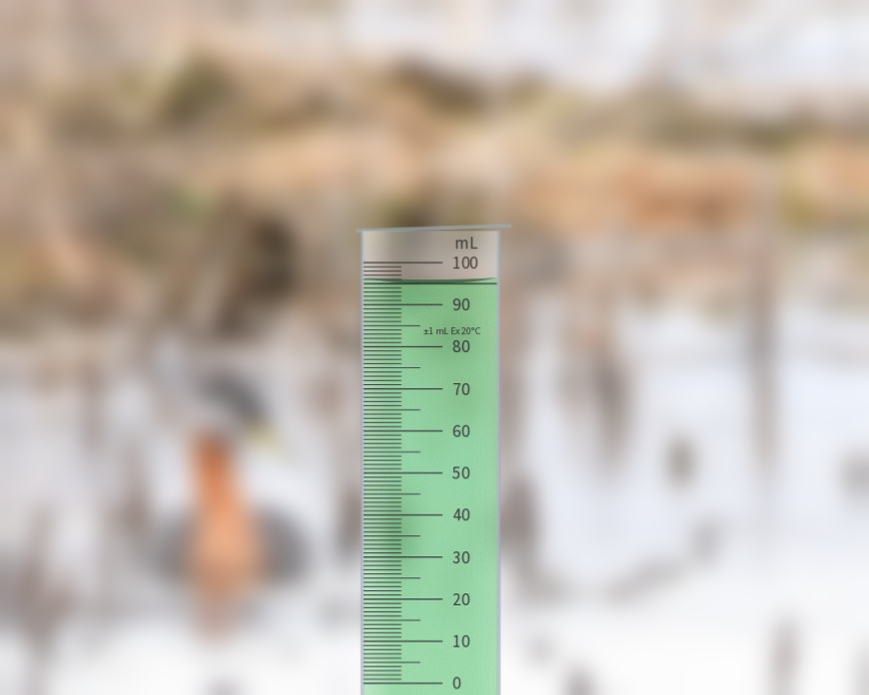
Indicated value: 95mL
